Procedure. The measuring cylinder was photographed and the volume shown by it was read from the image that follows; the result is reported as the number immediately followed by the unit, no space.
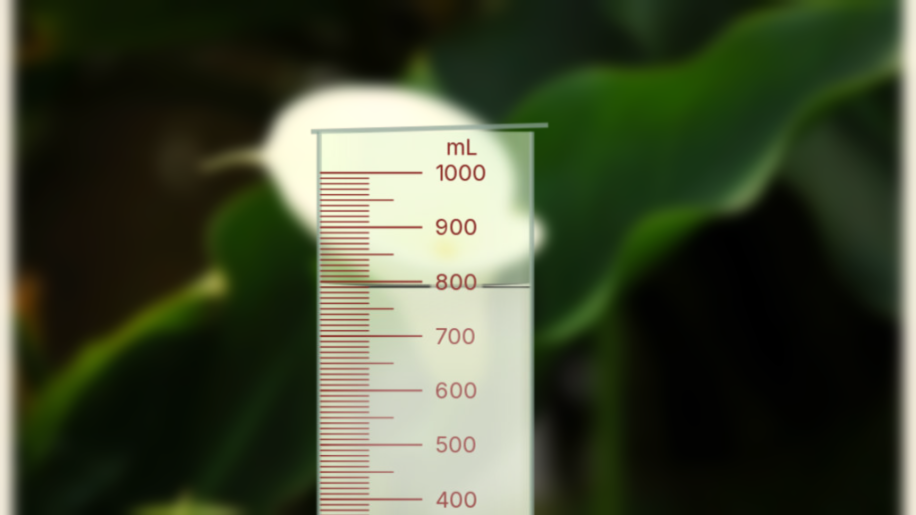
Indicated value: 790mL
